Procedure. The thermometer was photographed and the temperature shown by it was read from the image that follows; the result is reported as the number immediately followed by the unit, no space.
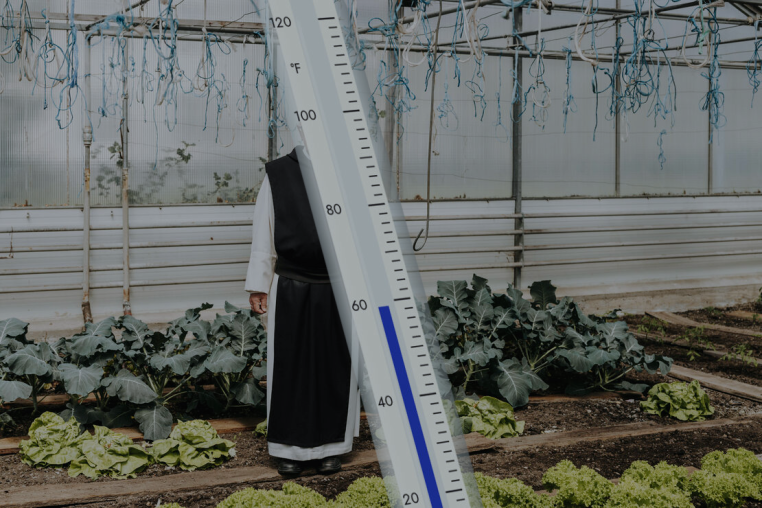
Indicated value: 59°F
